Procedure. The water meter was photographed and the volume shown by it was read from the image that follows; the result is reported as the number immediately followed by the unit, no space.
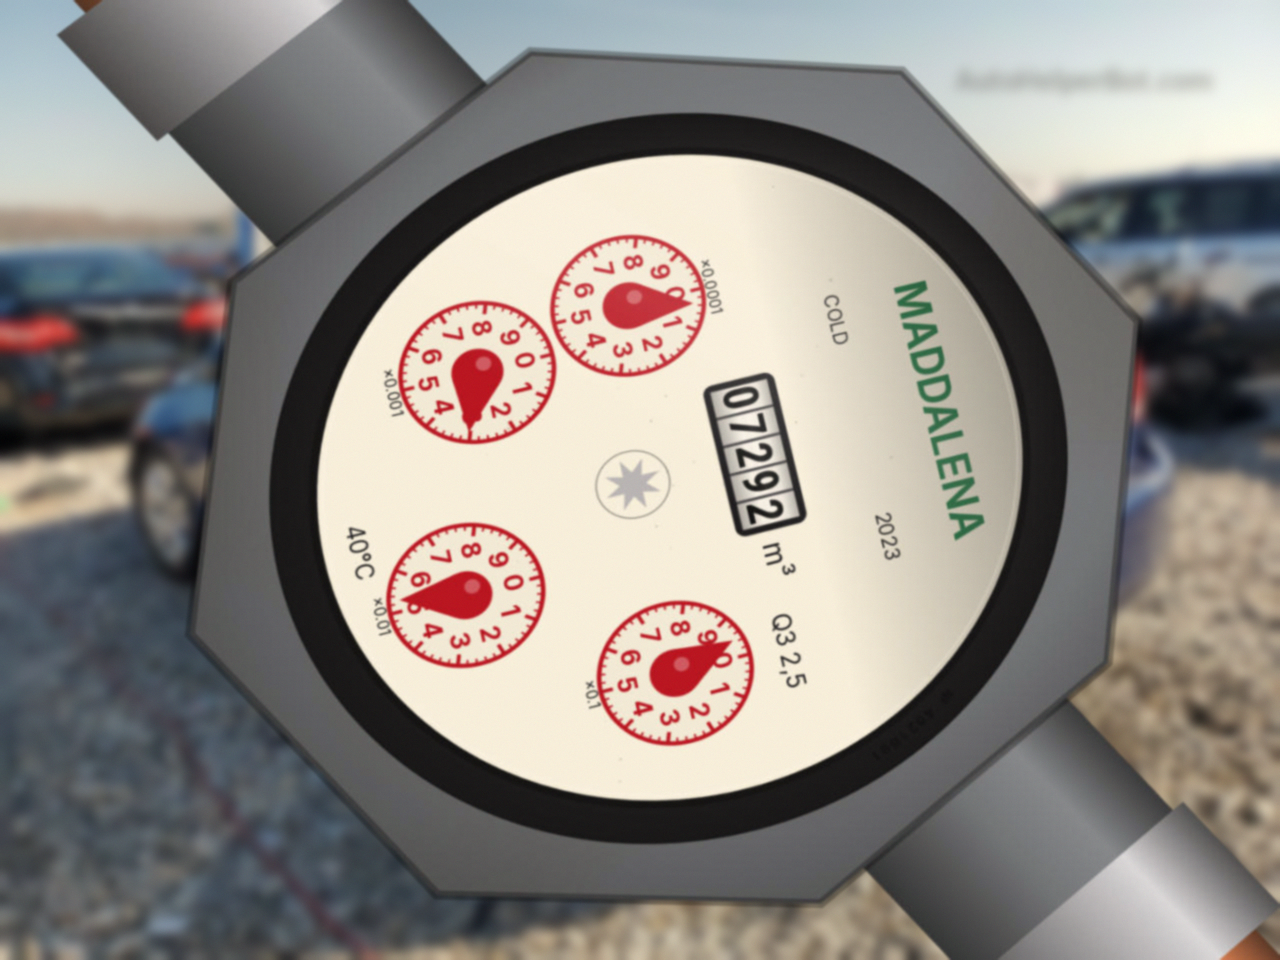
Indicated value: 7291.9530m³
